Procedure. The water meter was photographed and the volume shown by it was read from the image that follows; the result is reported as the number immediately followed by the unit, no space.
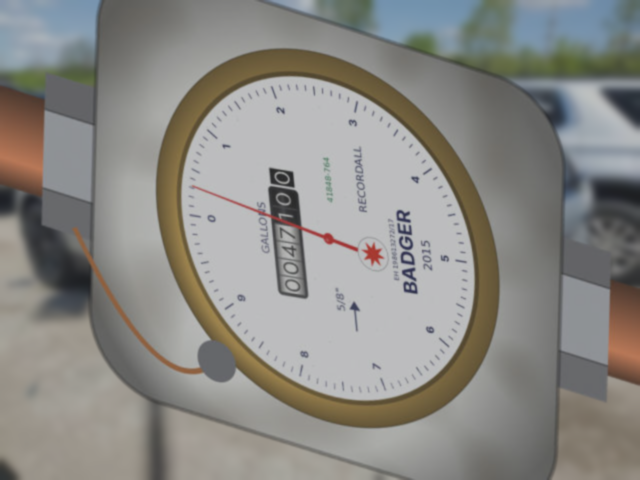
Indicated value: 47100.3gal
